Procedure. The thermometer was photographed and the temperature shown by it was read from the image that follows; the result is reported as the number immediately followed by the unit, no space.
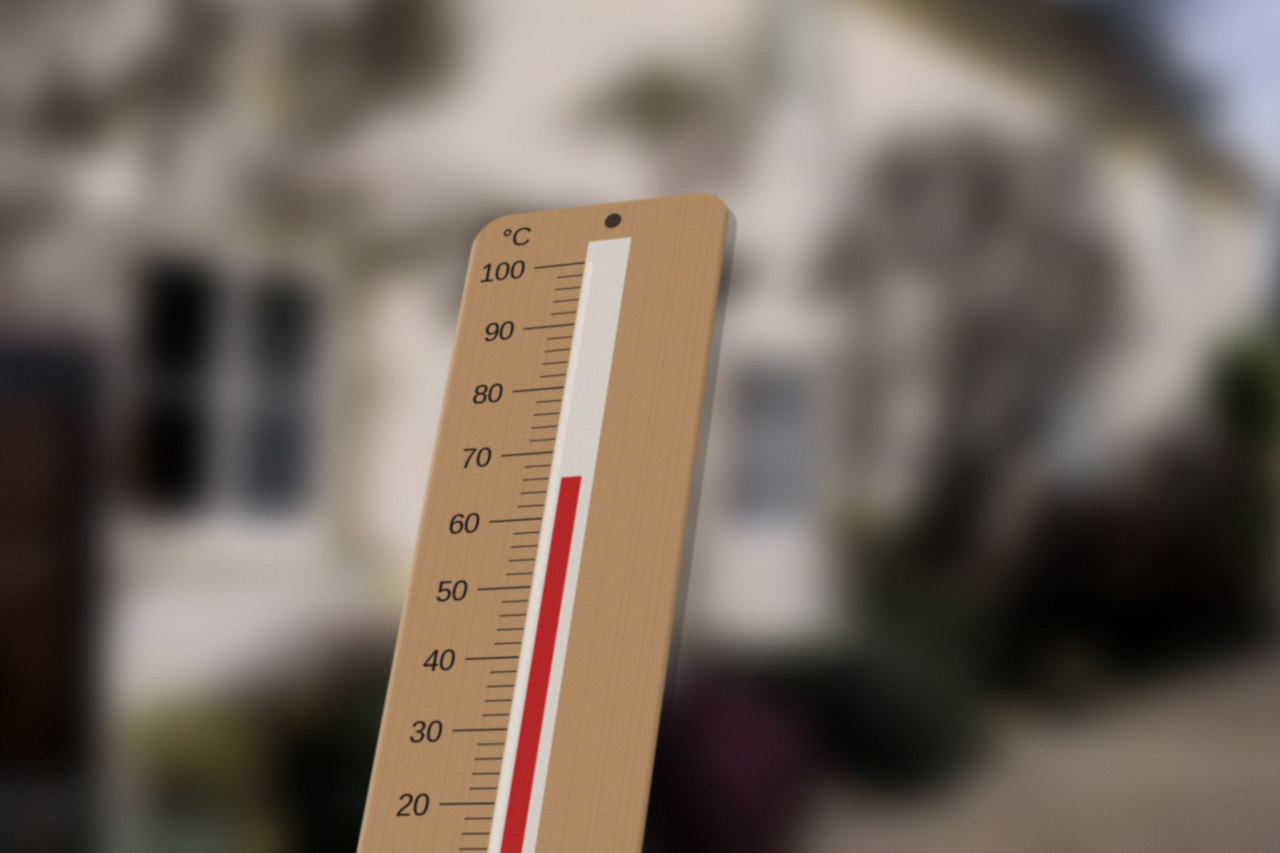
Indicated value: 66°C
